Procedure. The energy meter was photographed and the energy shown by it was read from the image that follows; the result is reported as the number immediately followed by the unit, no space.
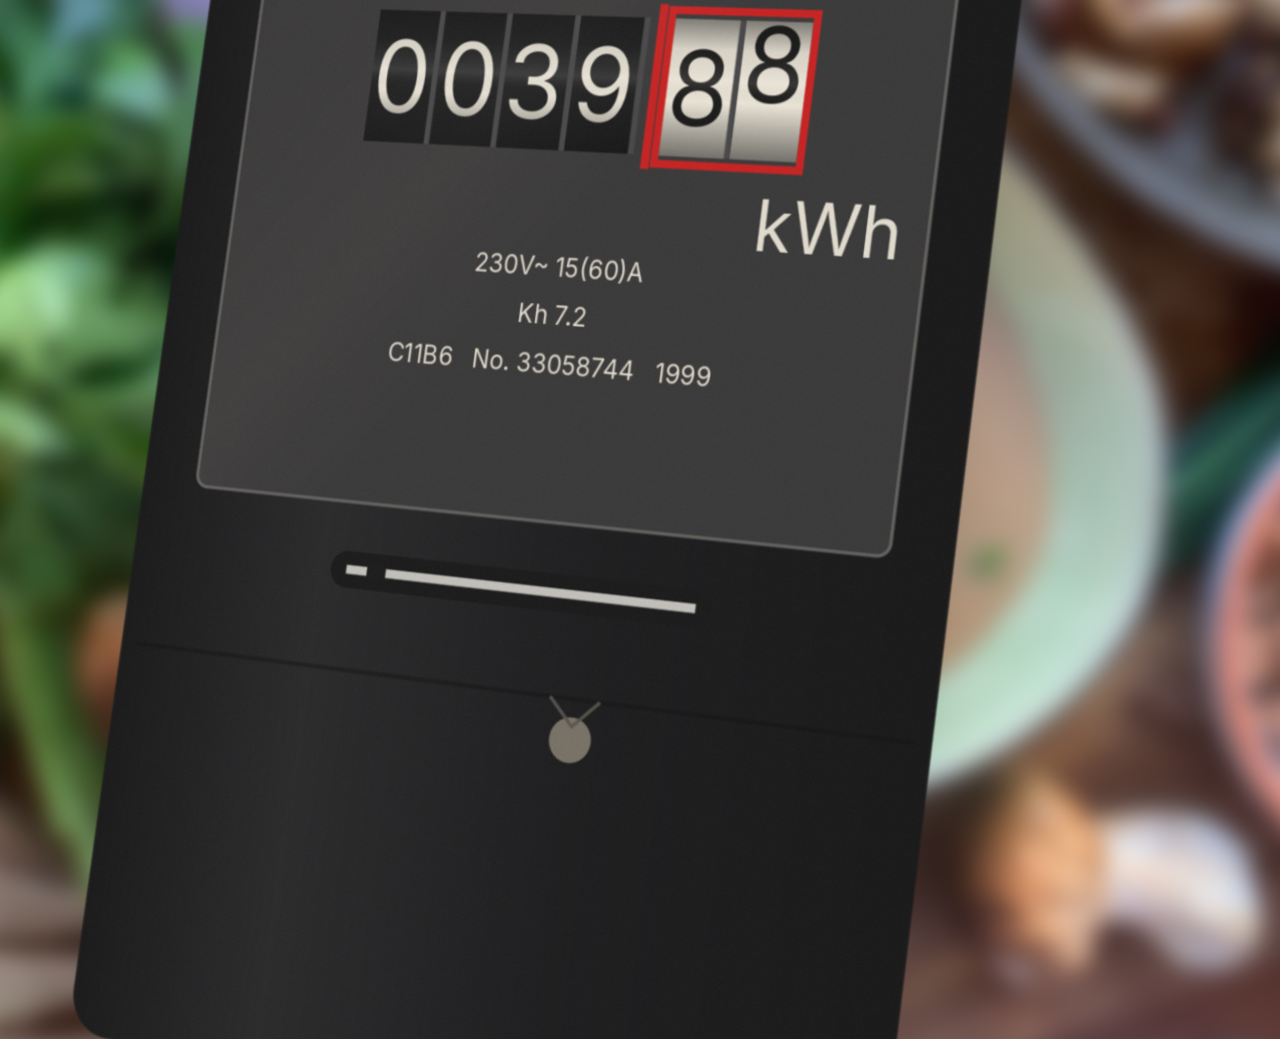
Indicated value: 39.88kWh
